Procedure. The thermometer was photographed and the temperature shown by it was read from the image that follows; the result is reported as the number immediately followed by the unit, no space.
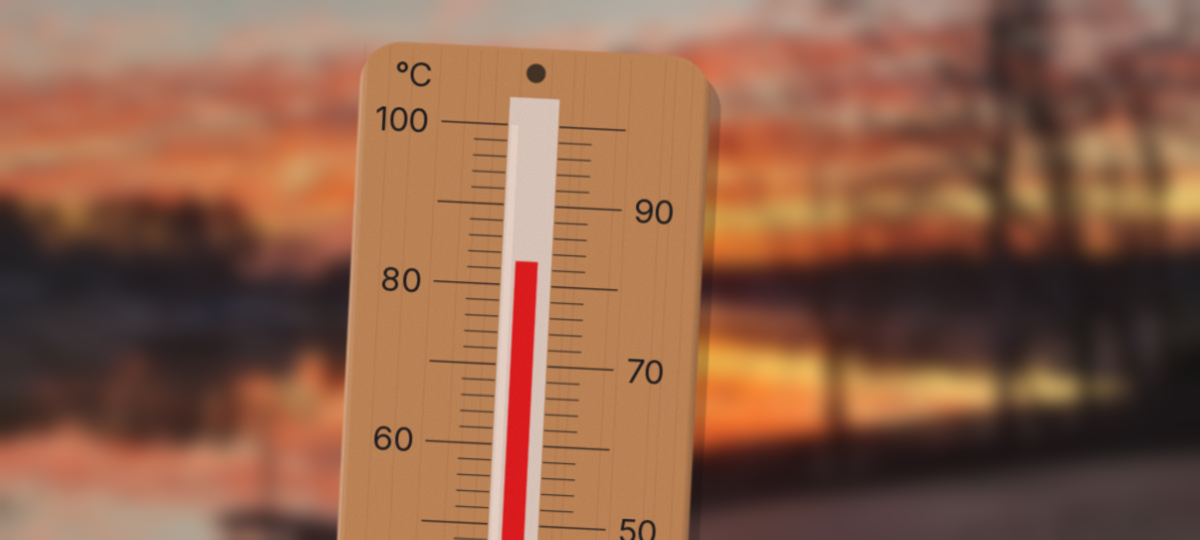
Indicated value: 83°C
